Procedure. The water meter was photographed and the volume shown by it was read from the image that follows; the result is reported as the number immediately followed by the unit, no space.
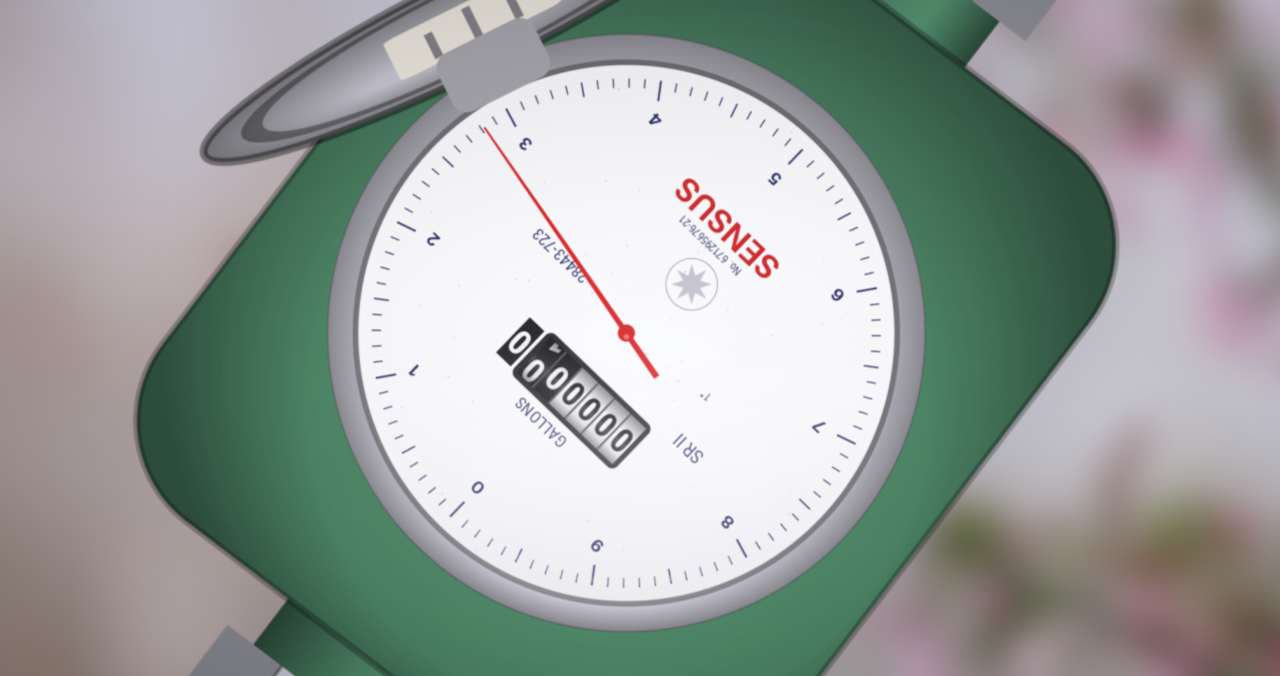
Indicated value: 2.8gal
